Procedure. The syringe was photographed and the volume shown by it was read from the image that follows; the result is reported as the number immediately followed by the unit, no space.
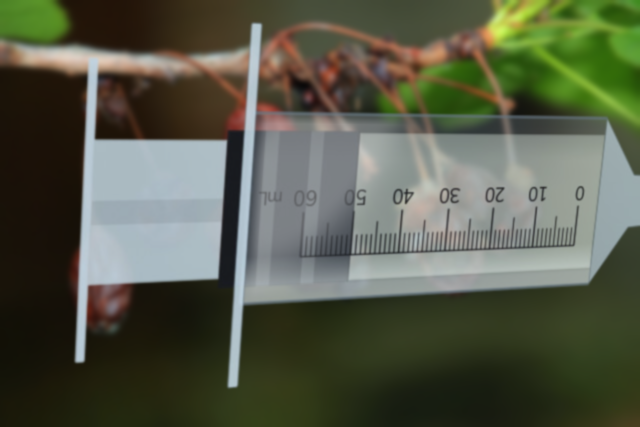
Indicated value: 50mL
